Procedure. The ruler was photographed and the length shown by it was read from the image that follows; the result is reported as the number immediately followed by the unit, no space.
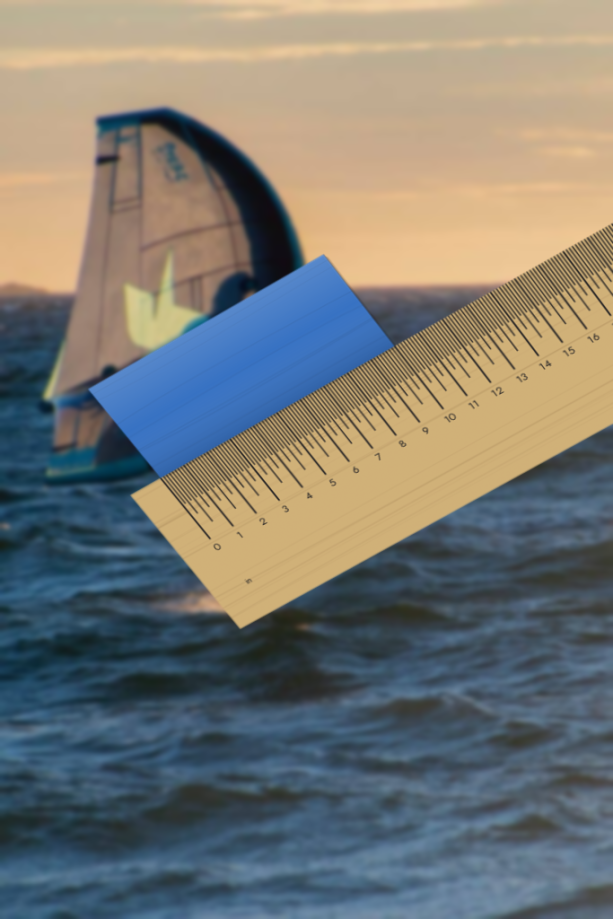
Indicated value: 10in
